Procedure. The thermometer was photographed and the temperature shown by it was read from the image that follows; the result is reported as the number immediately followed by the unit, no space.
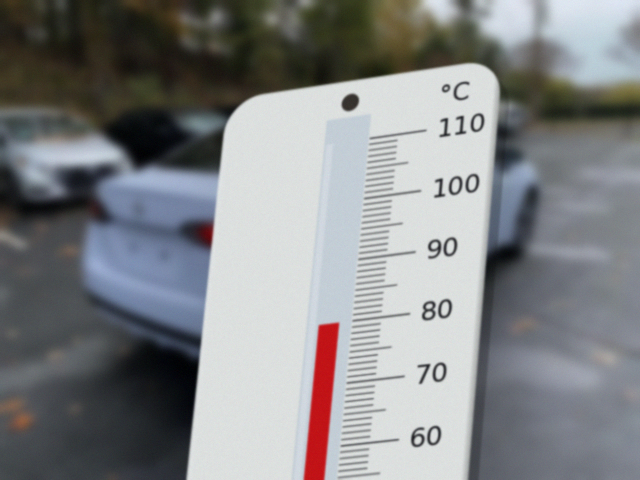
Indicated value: 80°C
